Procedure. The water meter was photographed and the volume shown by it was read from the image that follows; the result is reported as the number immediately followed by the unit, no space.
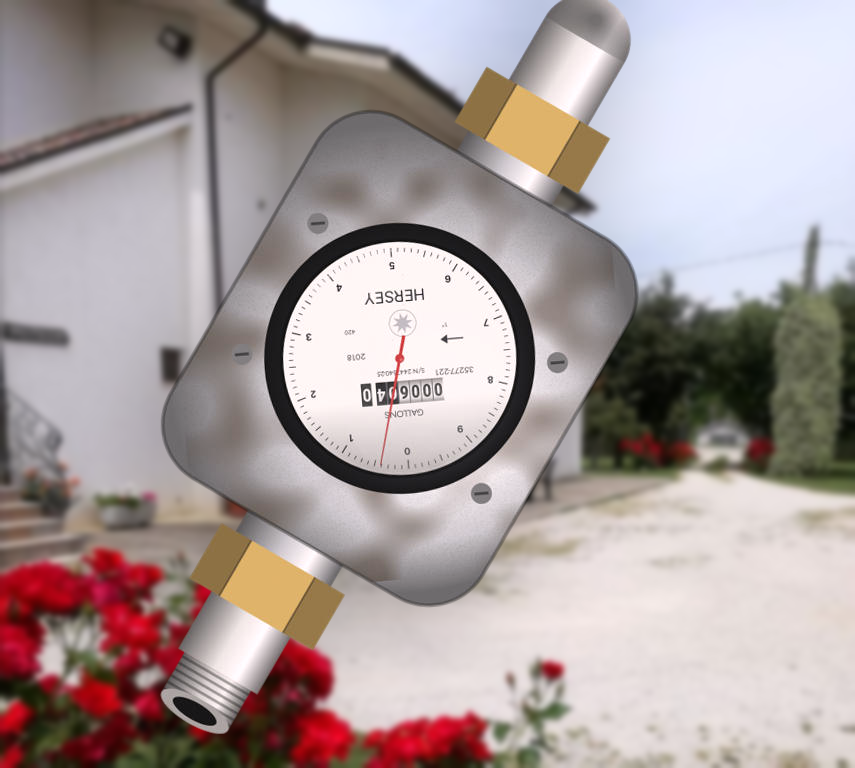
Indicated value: 6040.4gal
